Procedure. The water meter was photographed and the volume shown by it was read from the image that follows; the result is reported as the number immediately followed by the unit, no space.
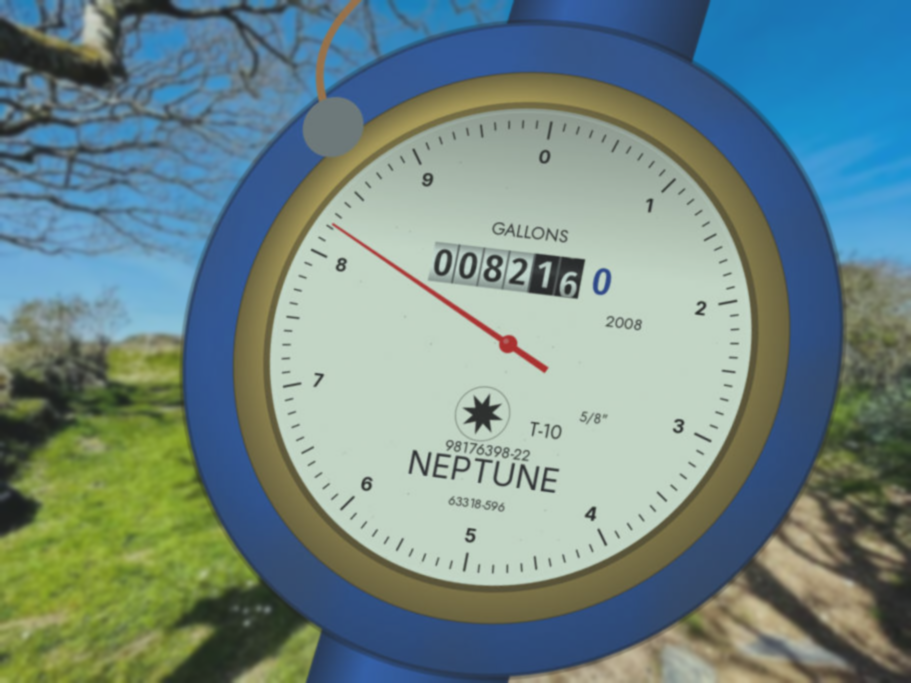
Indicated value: 82158.2gal
